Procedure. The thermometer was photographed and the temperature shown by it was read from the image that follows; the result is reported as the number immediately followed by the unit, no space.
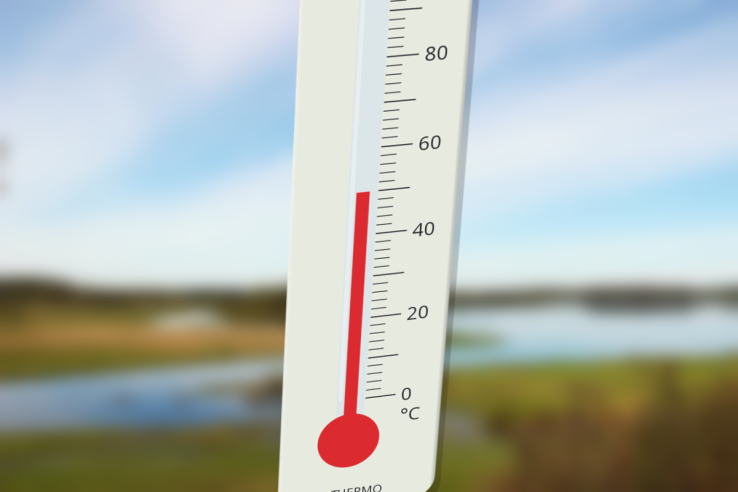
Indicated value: 50°C
